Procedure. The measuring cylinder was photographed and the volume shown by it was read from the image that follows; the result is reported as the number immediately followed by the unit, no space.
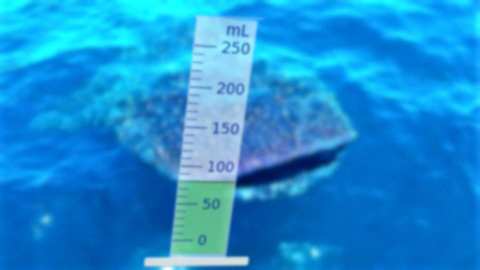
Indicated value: 80mL
